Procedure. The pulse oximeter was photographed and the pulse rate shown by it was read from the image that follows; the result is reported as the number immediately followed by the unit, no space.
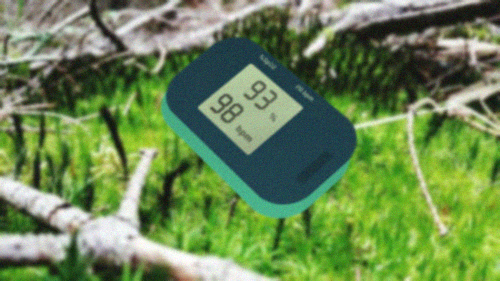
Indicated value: 98bpm
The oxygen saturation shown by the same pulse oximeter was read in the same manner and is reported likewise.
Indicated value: 93%
